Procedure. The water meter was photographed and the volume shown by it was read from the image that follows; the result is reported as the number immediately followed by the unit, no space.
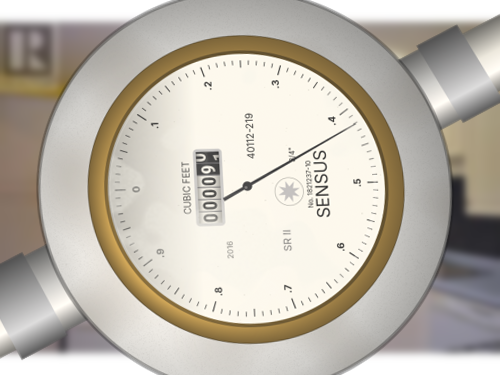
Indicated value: 90.42ft³
